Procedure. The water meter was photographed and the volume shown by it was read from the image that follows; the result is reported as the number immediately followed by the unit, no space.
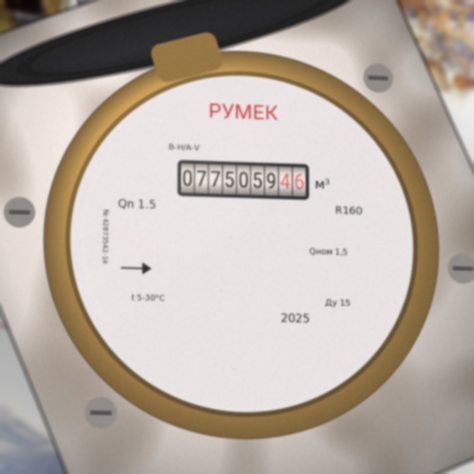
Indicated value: 775059.46m³
